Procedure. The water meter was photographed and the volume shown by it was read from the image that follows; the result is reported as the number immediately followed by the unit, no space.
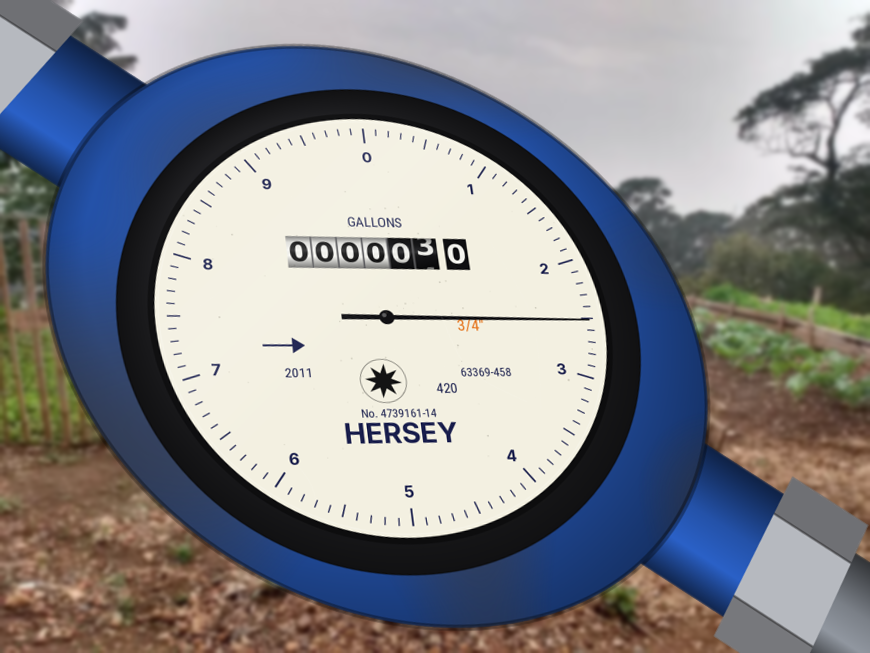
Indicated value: 32.5gal
